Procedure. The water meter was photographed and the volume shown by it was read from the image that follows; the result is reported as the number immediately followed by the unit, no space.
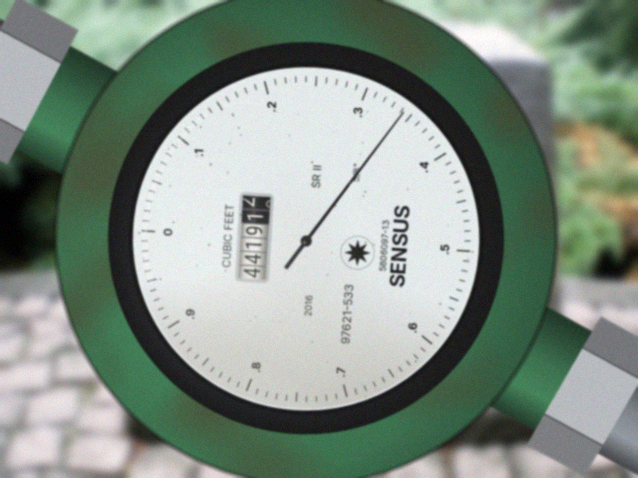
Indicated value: 441912.34ft³
